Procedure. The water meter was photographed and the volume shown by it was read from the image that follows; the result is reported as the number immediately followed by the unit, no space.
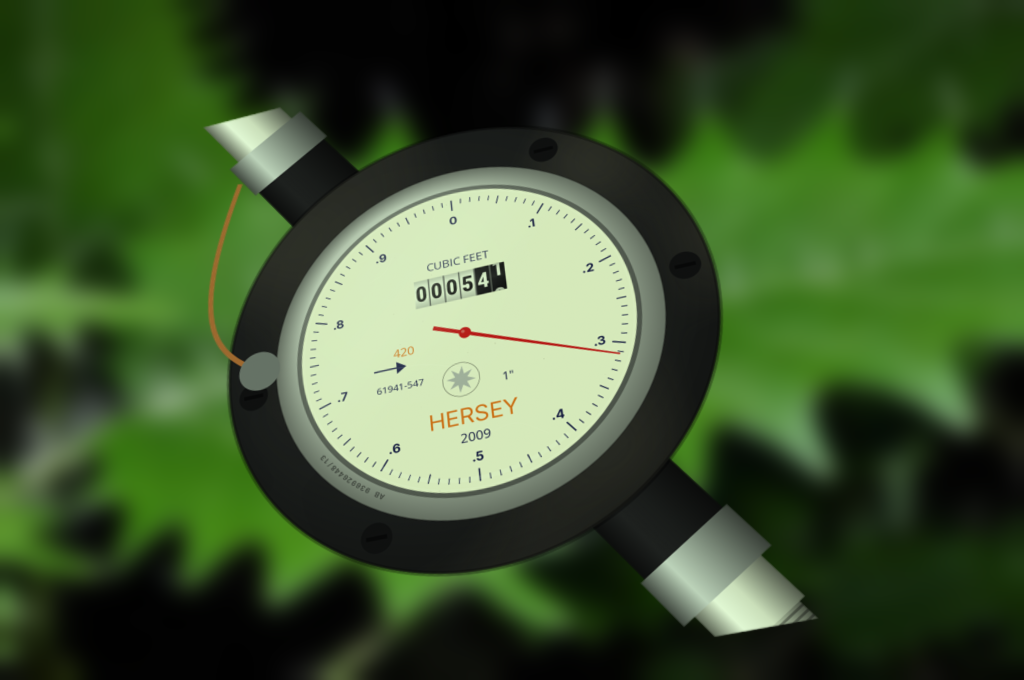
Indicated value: 541.31ft³
